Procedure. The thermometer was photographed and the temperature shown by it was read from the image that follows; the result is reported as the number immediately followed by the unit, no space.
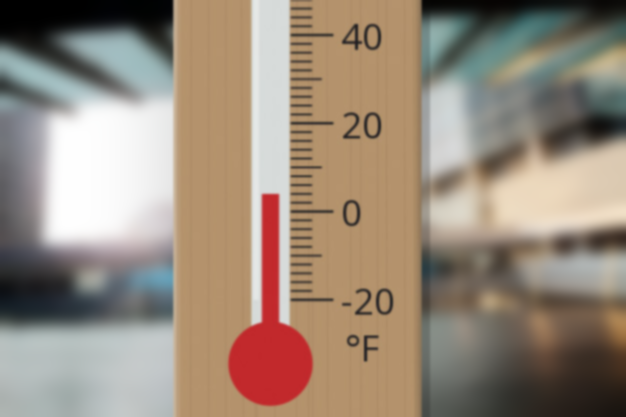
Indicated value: 4°F
